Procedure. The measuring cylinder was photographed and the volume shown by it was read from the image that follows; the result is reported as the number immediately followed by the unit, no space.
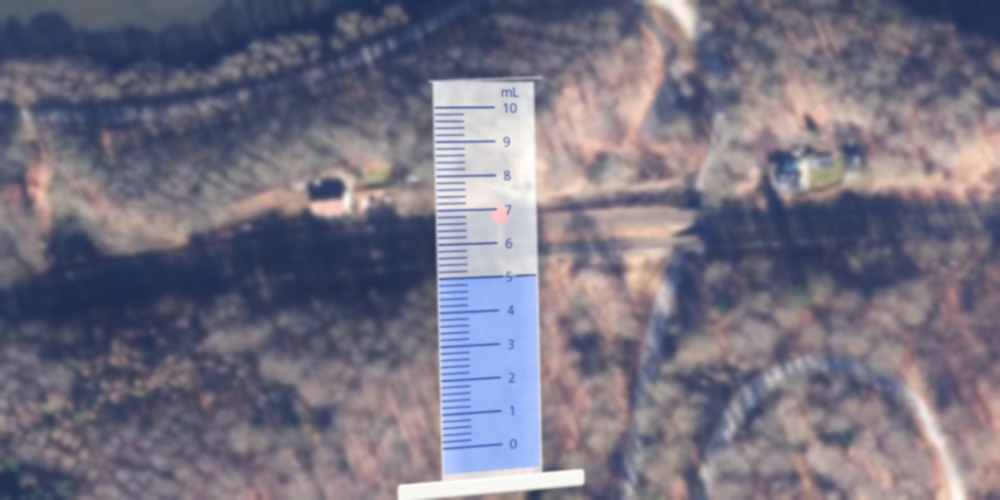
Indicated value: 5mL
